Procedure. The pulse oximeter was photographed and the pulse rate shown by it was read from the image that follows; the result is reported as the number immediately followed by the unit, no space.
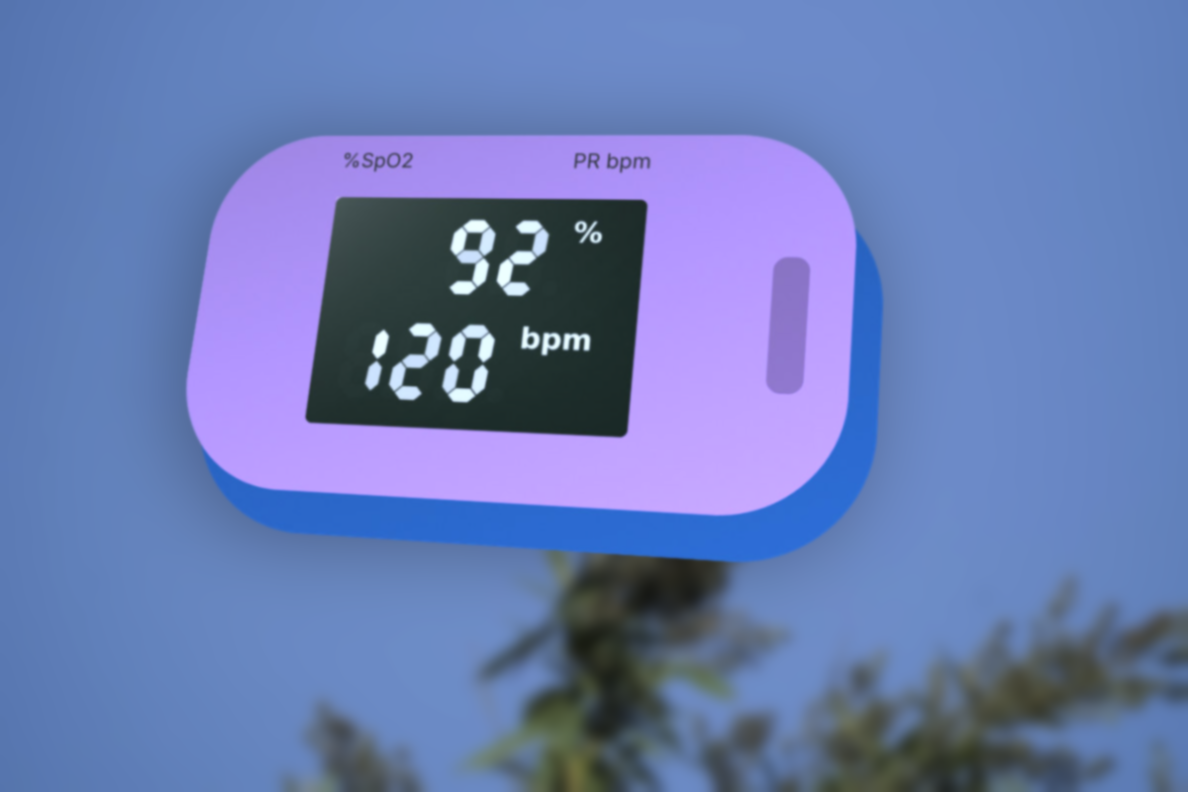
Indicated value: 120bpm
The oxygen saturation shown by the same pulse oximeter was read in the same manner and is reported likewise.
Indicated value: 92%
